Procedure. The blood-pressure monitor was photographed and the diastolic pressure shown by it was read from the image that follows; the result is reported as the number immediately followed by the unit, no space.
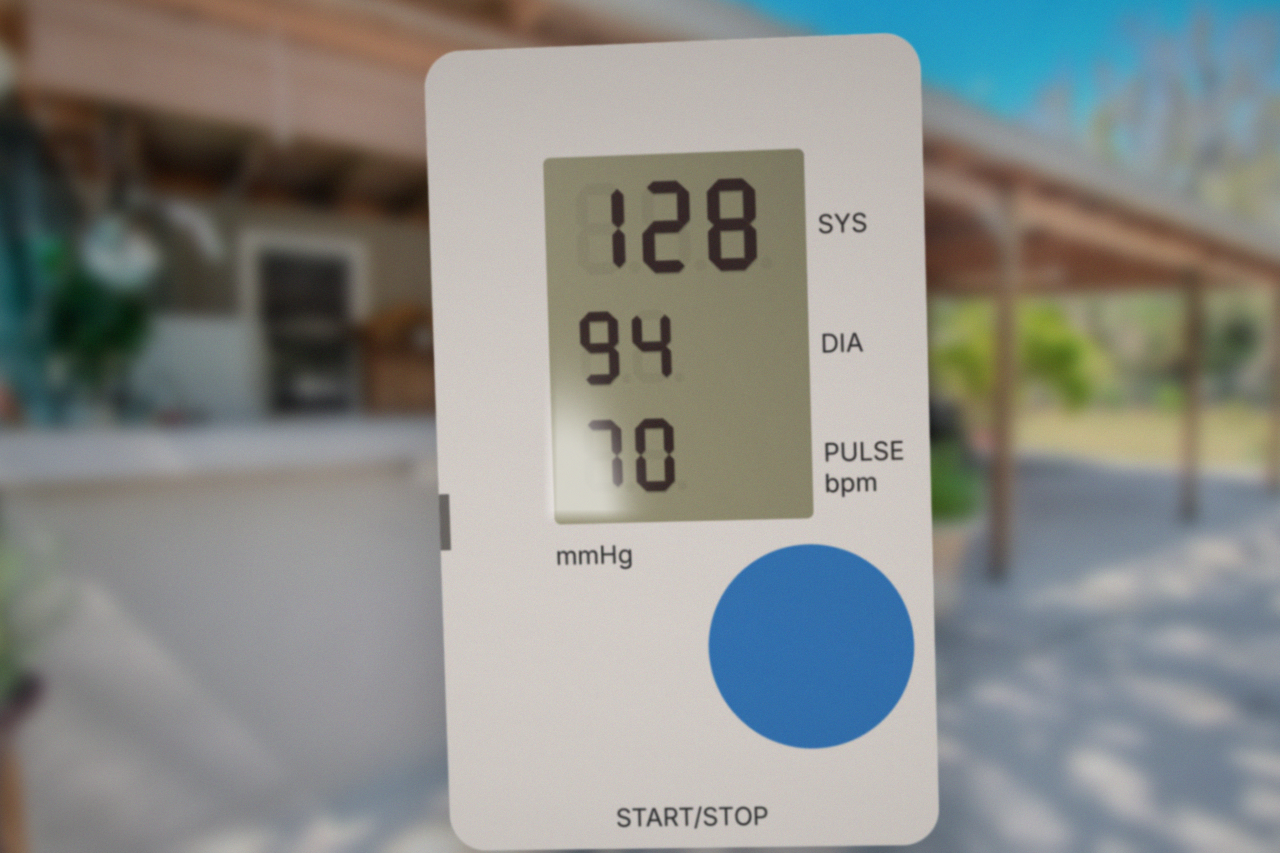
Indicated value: 94mmHg
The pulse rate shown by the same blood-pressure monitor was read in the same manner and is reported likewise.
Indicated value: 70bpm
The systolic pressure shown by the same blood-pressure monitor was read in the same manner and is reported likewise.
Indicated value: 128mmHg
